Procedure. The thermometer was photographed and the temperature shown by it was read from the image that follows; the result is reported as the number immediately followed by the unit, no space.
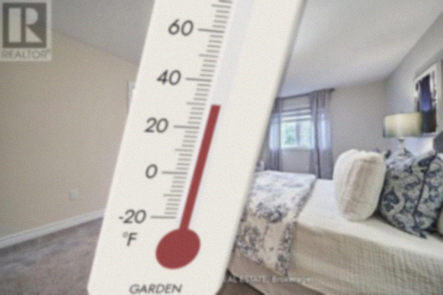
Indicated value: 30°F
